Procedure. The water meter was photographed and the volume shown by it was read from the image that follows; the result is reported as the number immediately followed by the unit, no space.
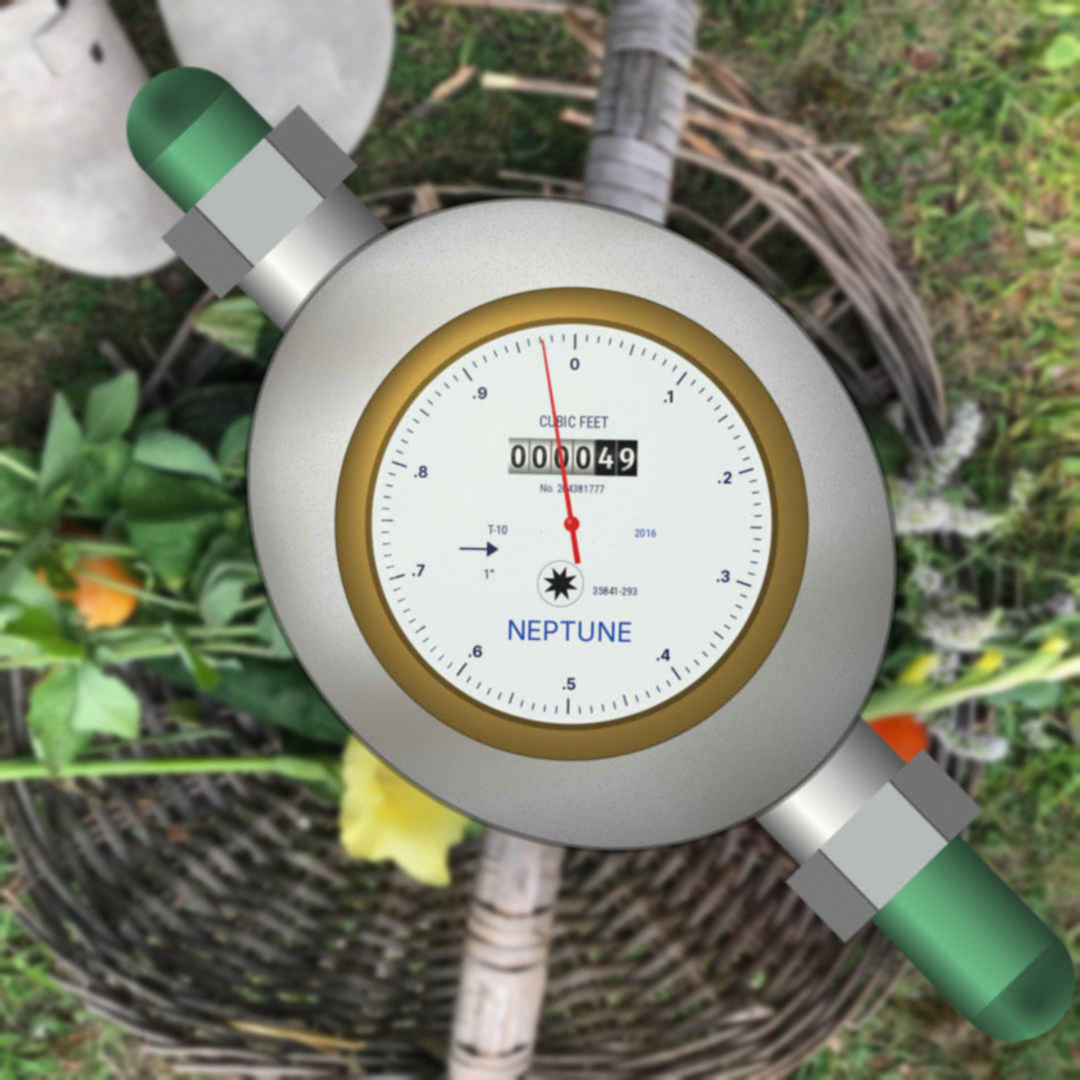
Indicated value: 48.97ft³
